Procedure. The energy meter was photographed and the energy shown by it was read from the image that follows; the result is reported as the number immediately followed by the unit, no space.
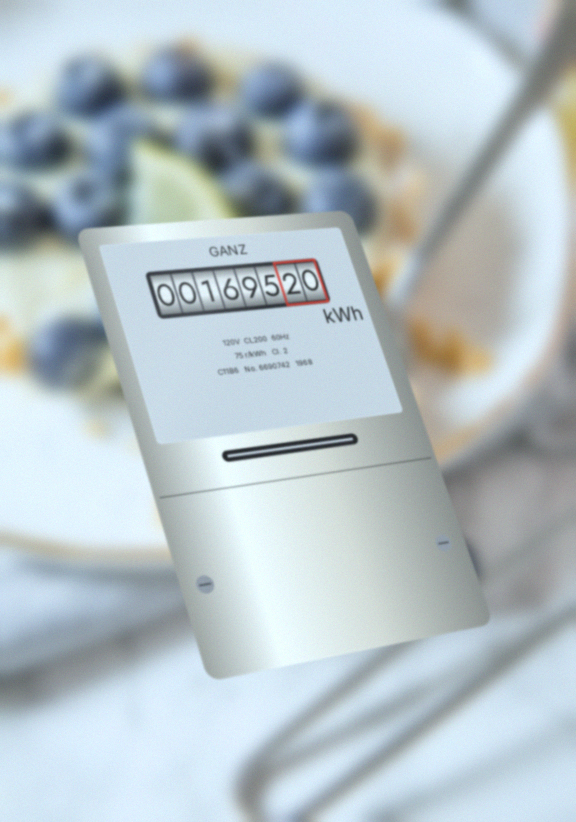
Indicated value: 1695.20kWh
